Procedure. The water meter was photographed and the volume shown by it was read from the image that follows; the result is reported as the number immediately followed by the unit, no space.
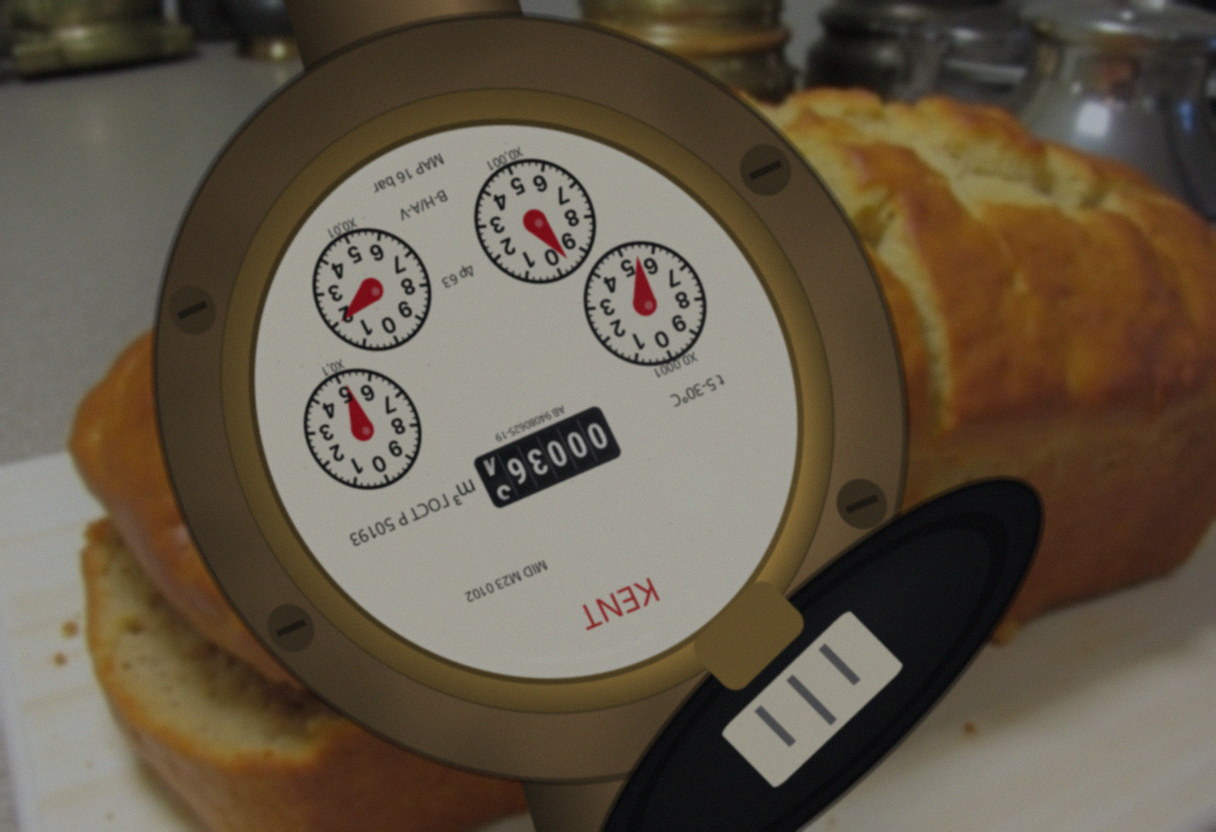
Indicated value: 363.5195m³
